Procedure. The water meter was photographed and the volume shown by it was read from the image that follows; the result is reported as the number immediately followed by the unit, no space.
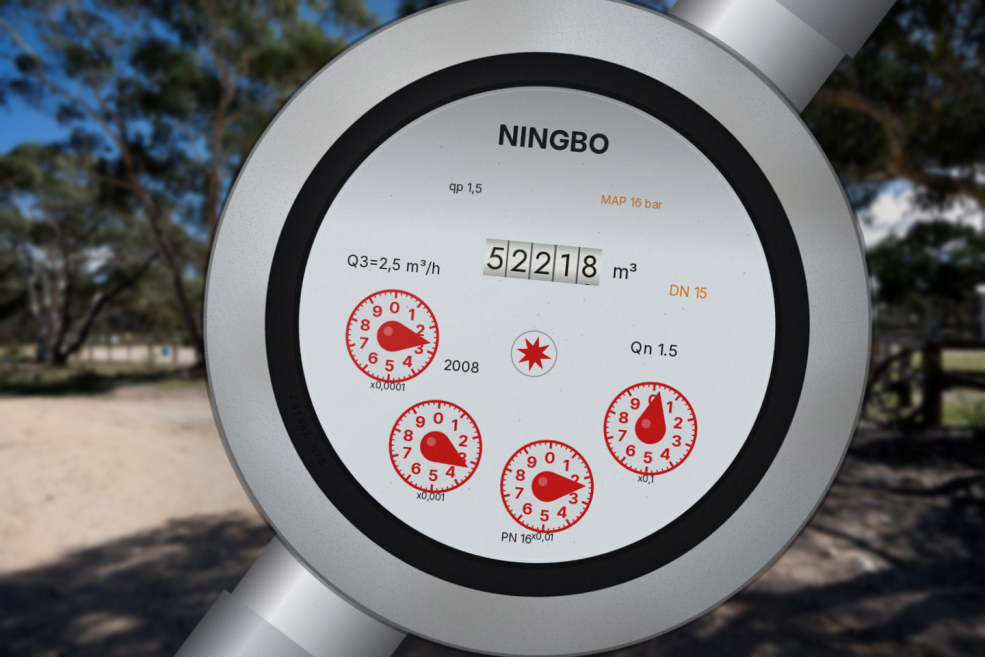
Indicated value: 52218.0232m³
